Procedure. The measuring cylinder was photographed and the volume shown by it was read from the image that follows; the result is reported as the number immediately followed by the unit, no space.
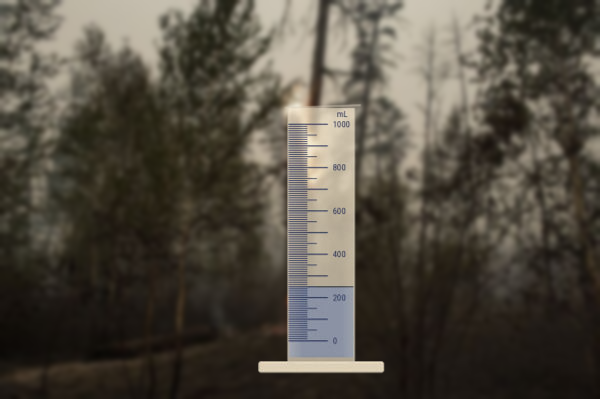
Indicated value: 250mL
